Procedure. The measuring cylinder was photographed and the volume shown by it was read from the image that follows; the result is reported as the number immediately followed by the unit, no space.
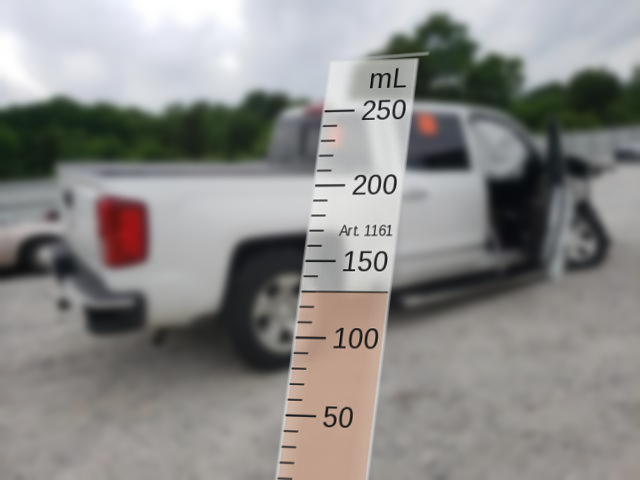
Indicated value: 130mL
